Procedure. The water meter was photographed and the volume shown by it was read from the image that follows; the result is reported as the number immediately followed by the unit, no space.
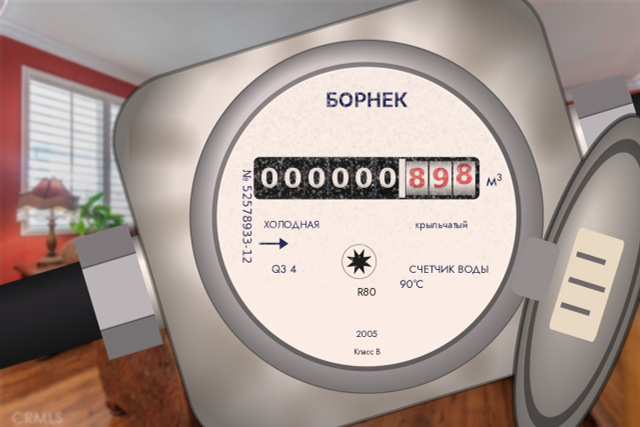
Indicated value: 0.898m³
